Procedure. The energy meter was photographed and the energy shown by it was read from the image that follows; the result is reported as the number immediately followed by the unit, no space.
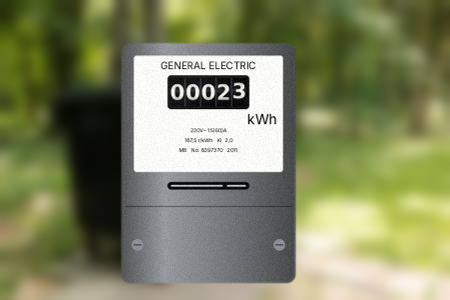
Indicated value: 23kWh
